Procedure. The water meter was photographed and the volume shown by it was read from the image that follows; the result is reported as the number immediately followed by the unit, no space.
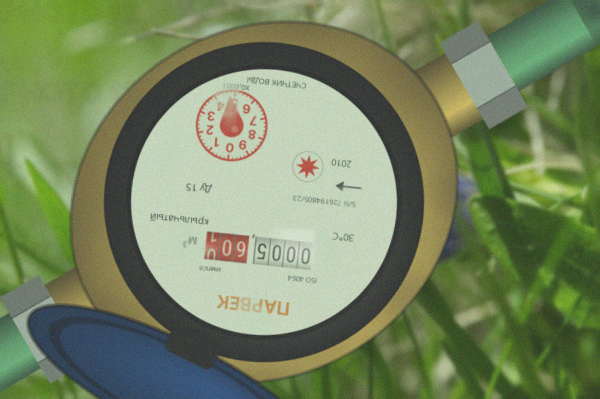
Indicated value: 5.6004m³
